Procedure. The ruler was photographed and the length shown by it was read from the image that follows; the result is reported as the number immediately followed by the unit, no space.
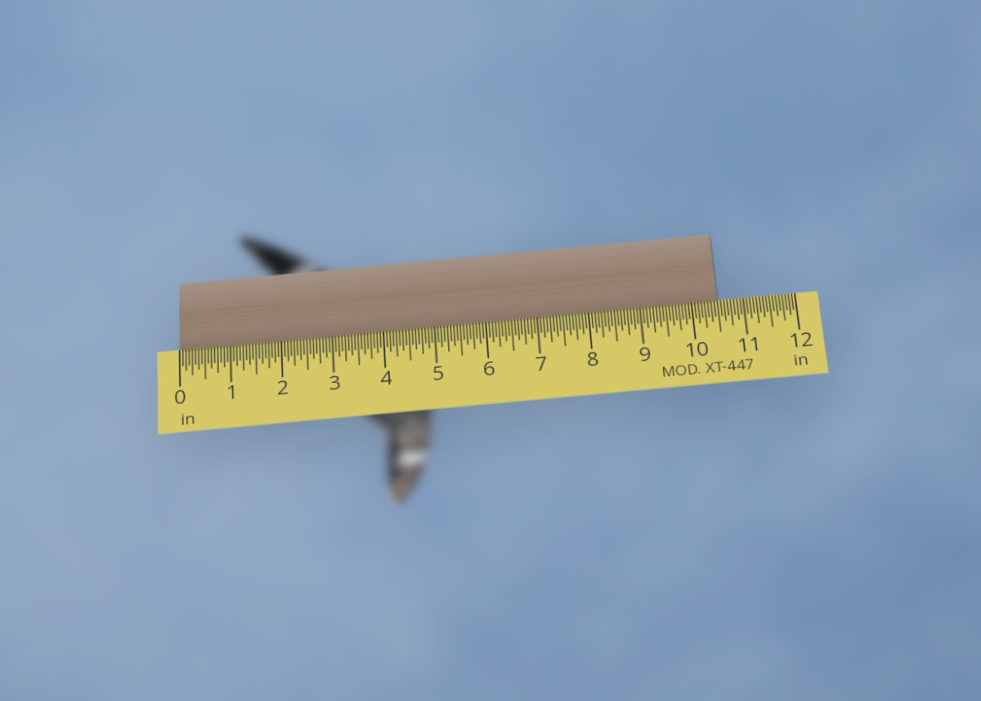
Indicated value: 10.5in
